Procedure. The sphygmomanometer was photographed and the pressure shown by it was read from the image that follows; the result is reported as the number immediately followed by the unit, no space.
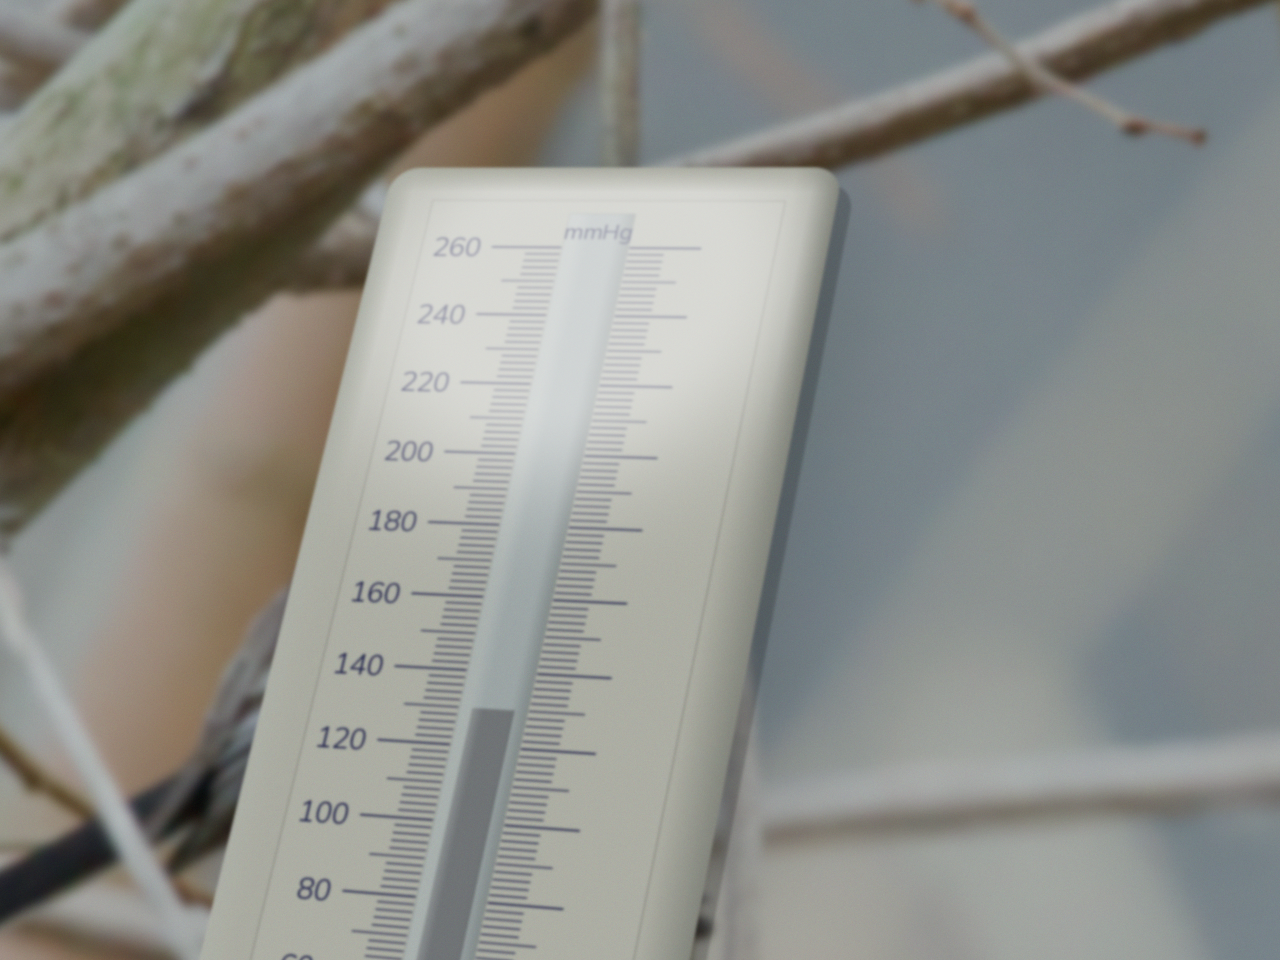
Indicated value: 130mmHg
